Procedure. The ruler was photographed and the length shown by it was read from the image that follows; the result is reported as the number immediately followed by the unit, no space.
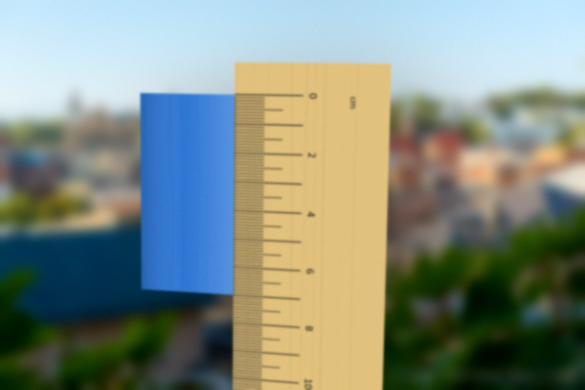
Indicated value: 7cm
